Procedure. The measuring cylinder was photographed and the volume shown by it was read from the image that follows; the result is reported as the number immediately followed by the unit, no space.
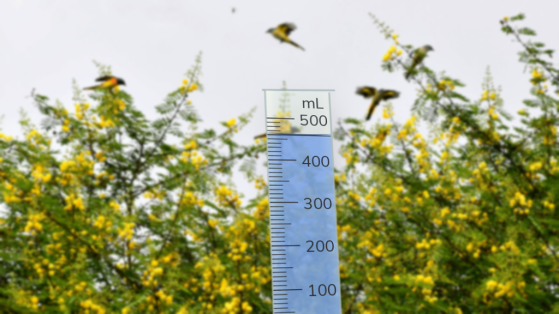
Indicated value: 460mL
